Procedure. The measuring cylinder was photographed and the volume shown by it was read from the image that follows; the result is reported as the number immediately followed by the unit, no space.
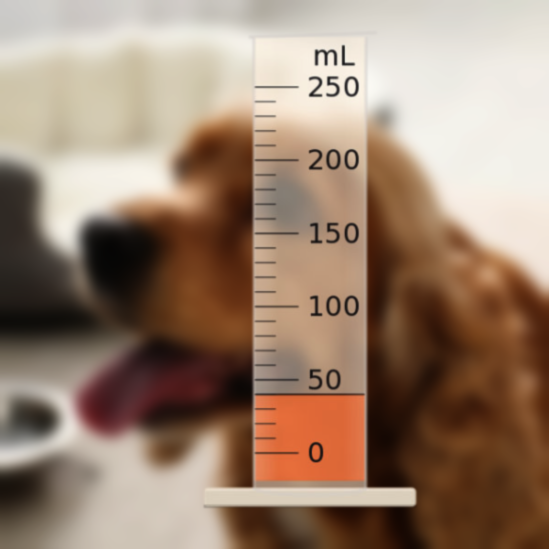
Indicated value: 40mL
